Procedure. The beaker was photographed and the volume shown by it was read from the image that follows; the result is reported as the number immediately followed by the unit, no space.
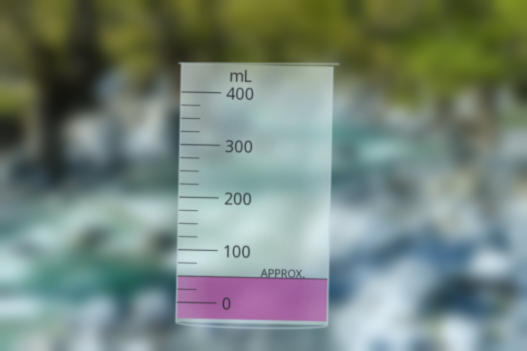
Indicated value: 50mL
